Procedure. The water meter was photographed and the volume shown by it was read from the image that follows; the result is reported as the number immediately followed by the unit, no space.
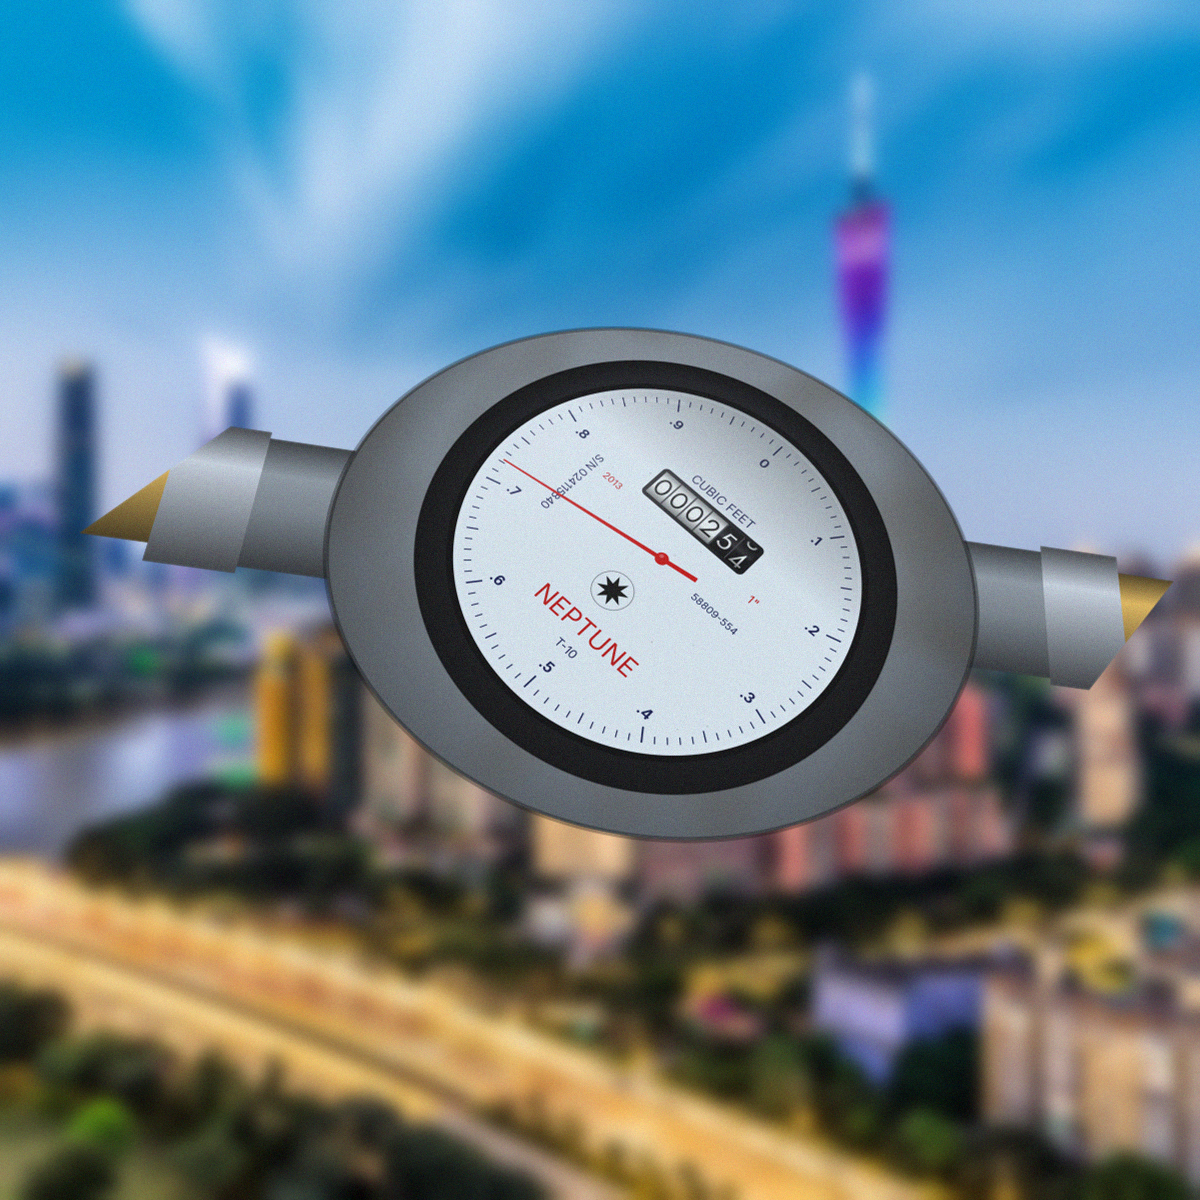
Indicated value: 253.72ft³
